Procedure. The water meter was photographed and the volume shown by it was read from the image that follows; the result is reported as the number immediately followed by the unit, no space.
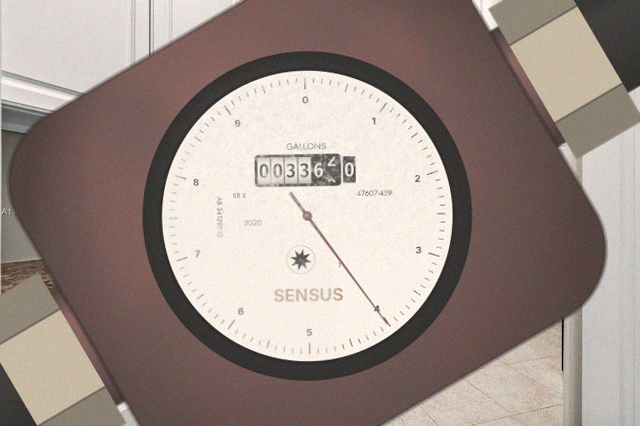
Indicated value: 33624.0gal
